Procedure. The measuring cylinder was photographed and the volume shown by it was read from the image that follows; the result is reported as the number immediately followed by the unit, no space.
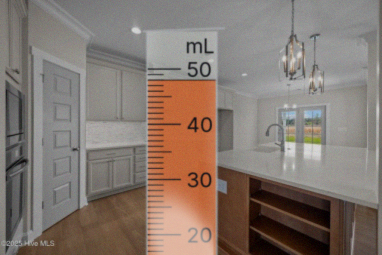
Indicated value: 48mL
